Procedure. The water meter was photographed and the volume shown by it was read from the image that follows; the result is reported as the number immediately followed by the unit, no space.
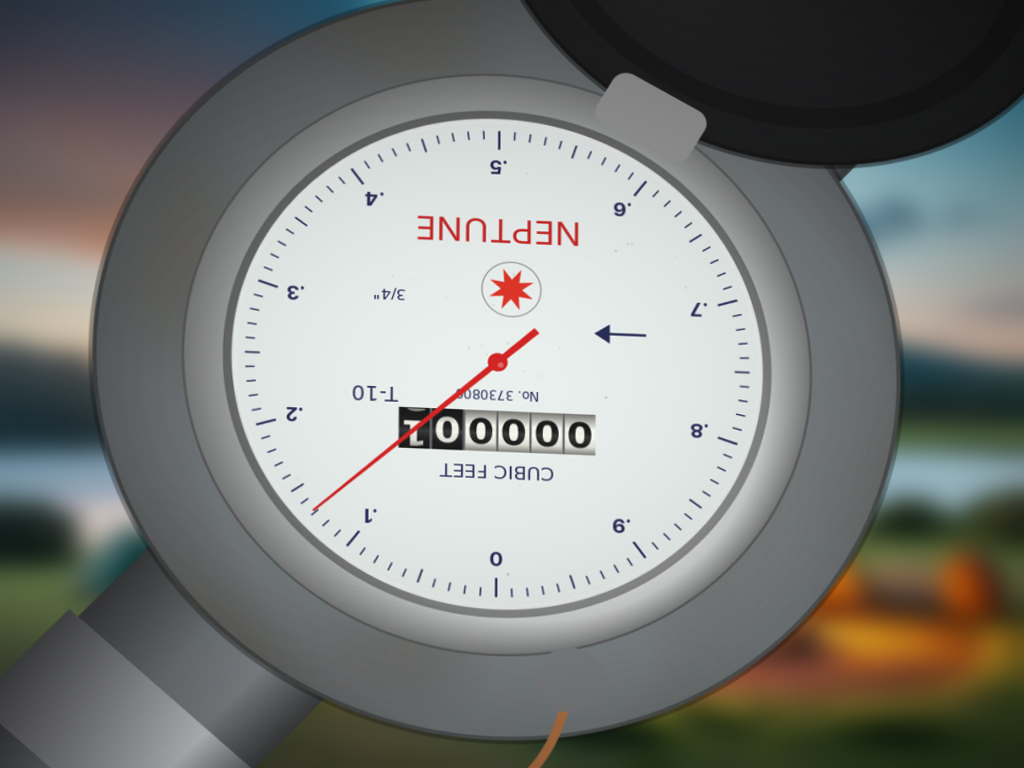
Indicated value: 1.13ft³
